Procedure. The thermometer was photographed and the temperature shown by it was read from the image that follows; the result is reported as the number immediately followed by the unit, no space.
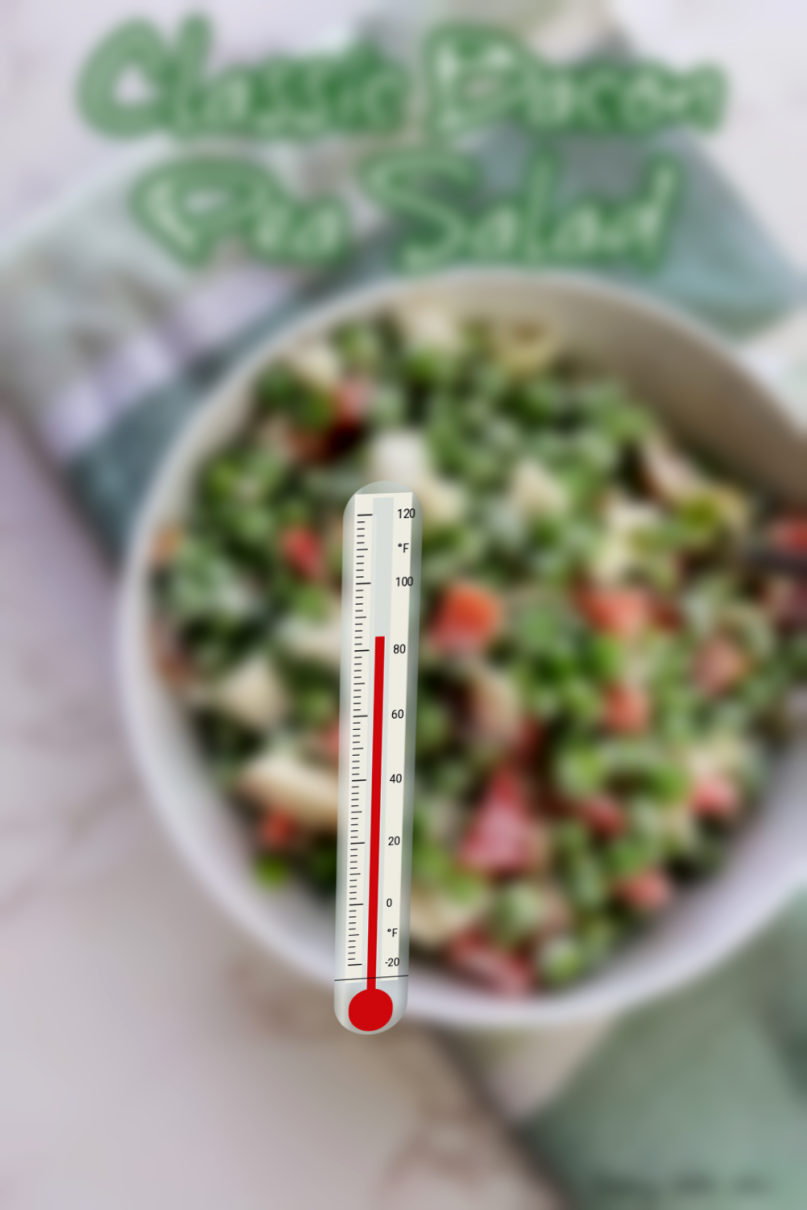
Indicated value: 84°F
